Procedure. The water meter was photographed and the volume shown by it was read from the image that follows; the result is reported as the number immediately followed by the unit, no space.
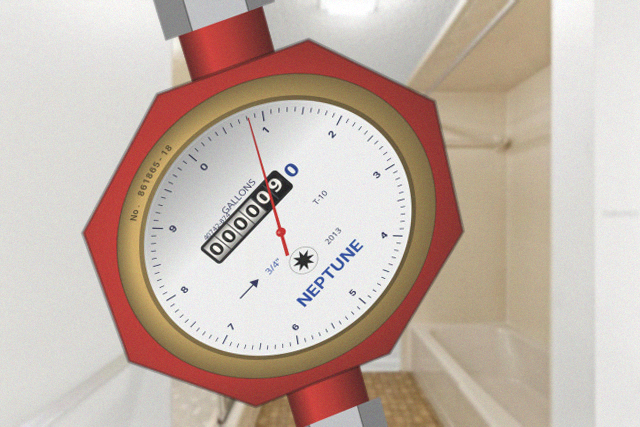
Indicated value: 90.8gal
